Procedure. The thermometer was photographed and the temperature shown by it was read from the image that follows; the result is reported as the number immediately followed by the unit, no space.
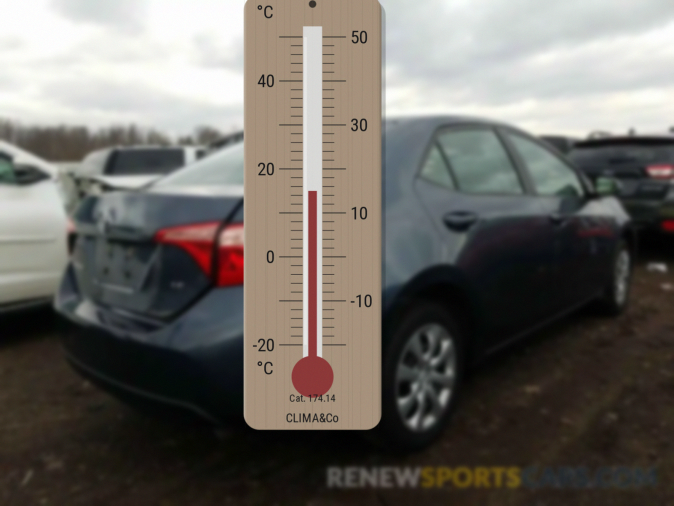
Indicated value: 15°C
